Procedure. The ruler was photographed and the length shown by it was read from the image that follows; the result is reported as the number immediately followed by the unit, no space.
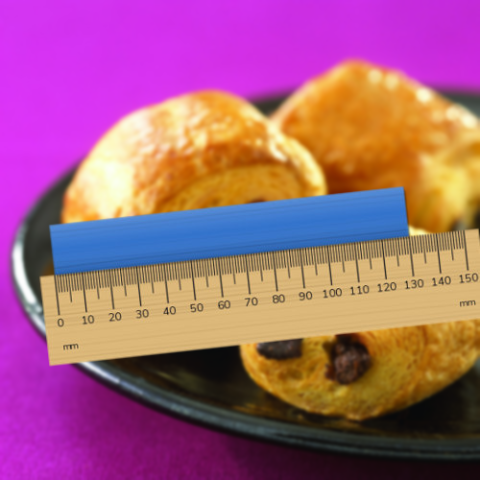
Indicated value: 130mm
